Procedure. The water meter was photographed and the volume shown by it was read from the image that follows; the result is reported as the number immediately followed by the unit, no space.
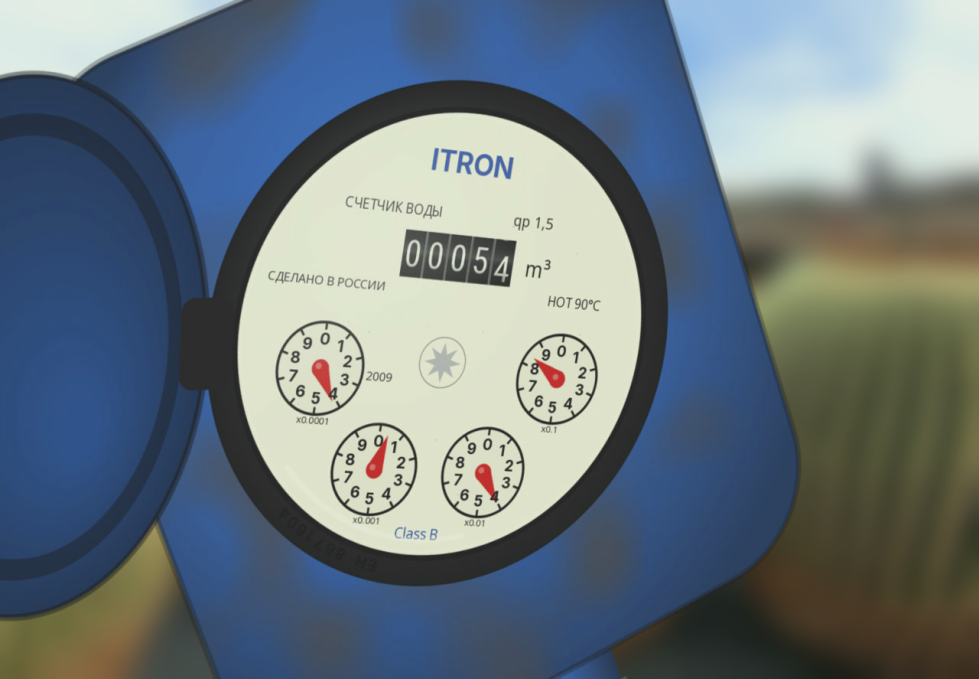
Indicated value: 53.8404m³
